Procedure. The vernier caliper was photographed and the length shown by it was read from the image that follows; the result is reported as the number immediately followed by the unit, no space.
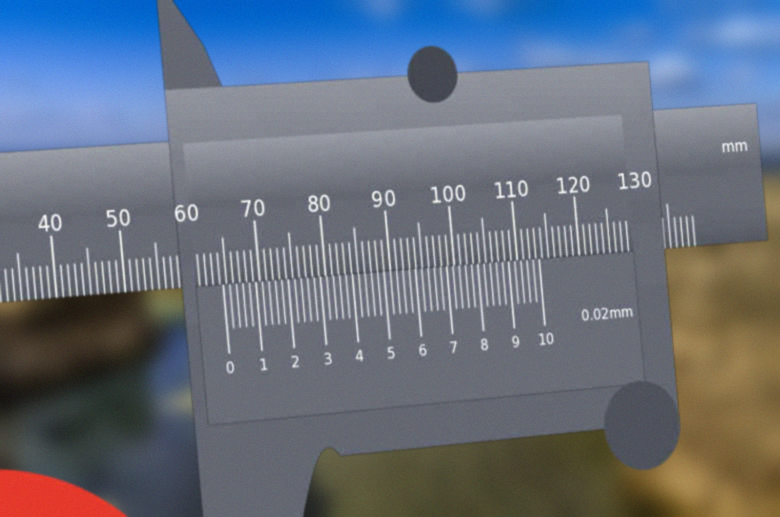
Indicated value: 64.5mm
